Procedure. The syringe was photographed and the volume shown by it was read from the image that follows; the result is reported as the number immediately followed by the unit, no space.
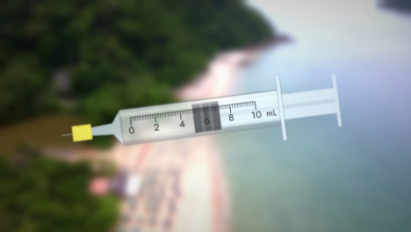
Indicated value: 5mL
